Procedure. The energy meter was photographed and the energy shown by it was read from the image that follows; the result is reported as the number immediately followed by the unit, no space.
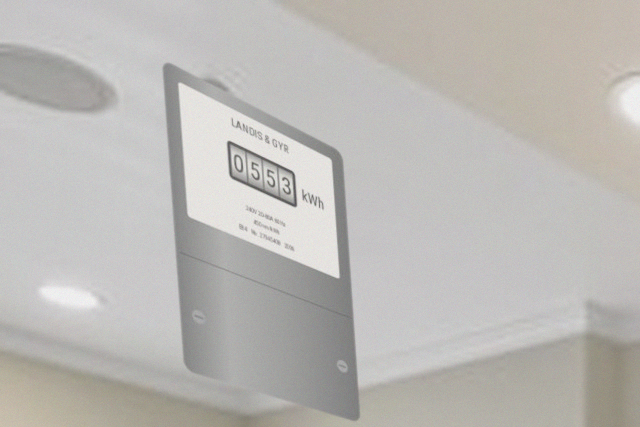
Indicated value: 553kWh
